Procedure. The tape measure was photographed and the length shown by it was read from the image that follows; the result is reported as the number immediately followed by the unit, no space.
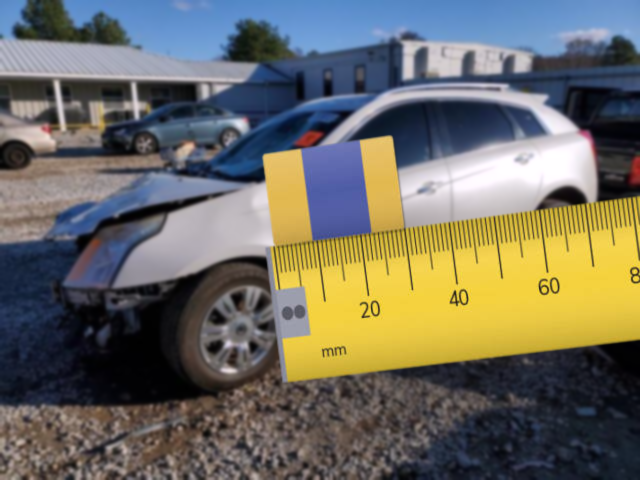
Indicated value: 30mm
